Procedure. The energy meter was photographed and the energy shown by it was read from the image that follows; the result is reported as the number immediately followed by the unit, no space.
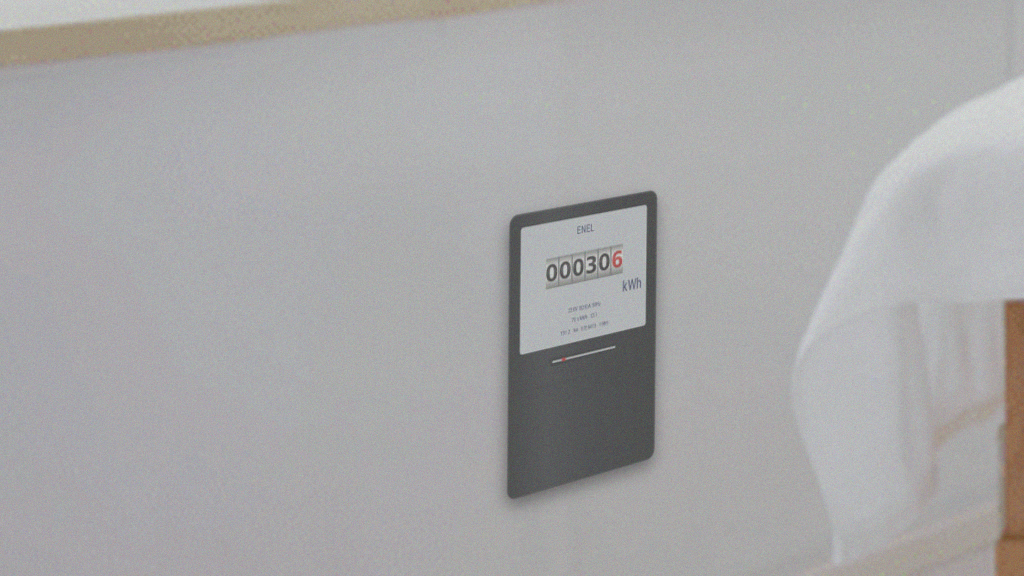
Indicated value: 30.6kWh
